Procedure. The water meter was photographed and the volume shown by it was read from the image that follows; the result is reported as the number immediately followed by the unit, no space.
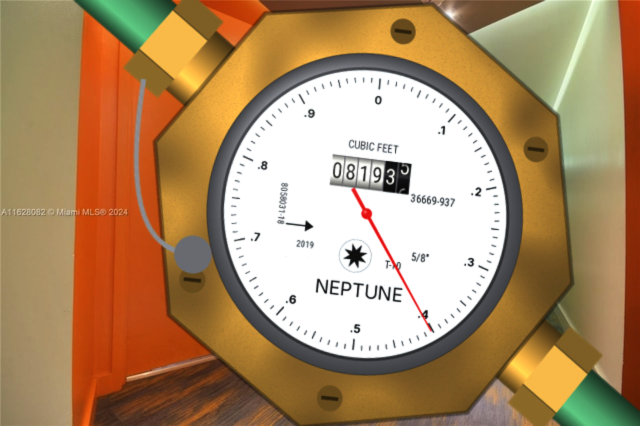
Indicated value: 81935.40ft³
